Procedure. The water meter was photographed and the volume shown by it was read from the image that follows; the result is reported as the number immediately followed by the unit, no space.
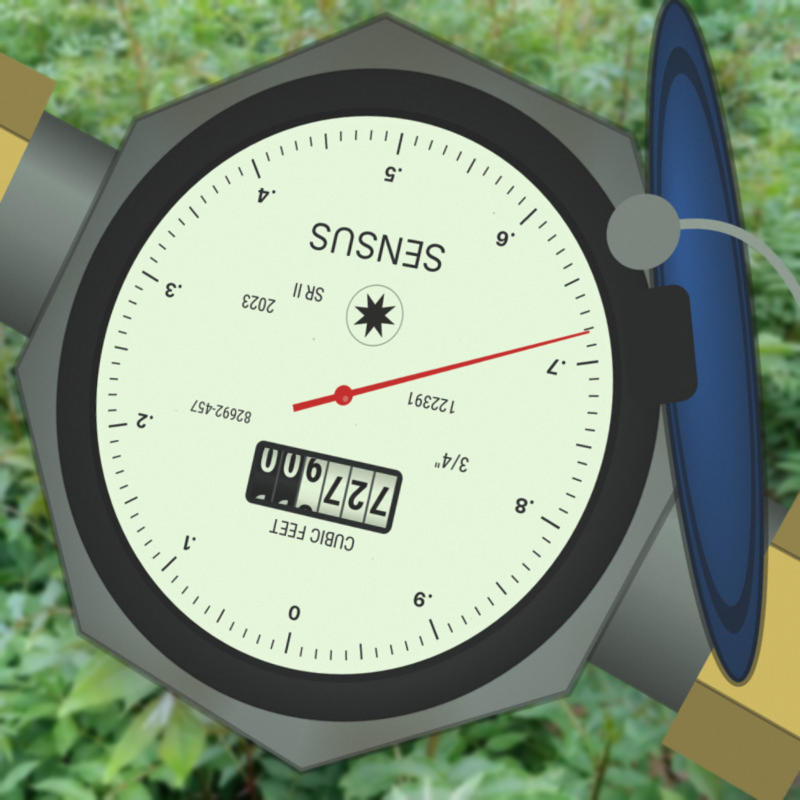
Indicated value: 727899.68ft³
